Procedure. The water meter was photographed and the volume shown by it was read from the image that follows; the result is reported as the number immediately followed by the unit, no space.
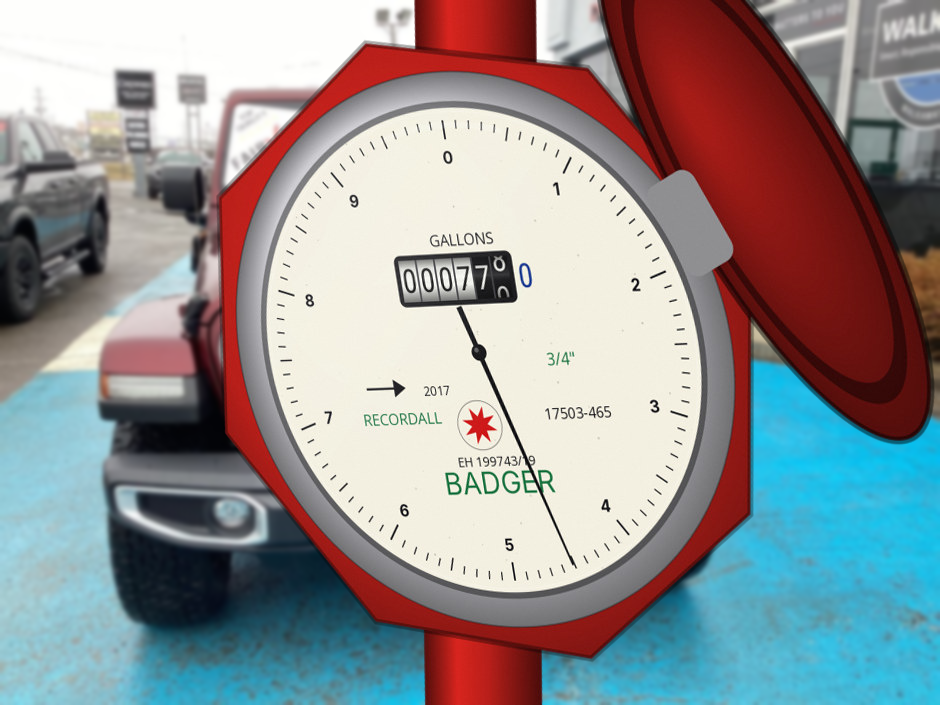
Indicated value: 7784.5gal
